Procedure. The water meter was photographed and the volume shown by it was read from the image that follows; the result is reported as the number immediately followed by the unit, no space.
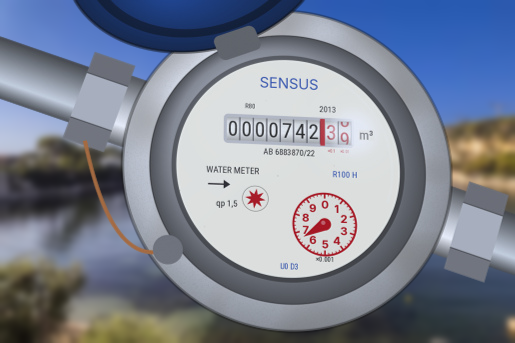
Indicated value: 742.386m³
